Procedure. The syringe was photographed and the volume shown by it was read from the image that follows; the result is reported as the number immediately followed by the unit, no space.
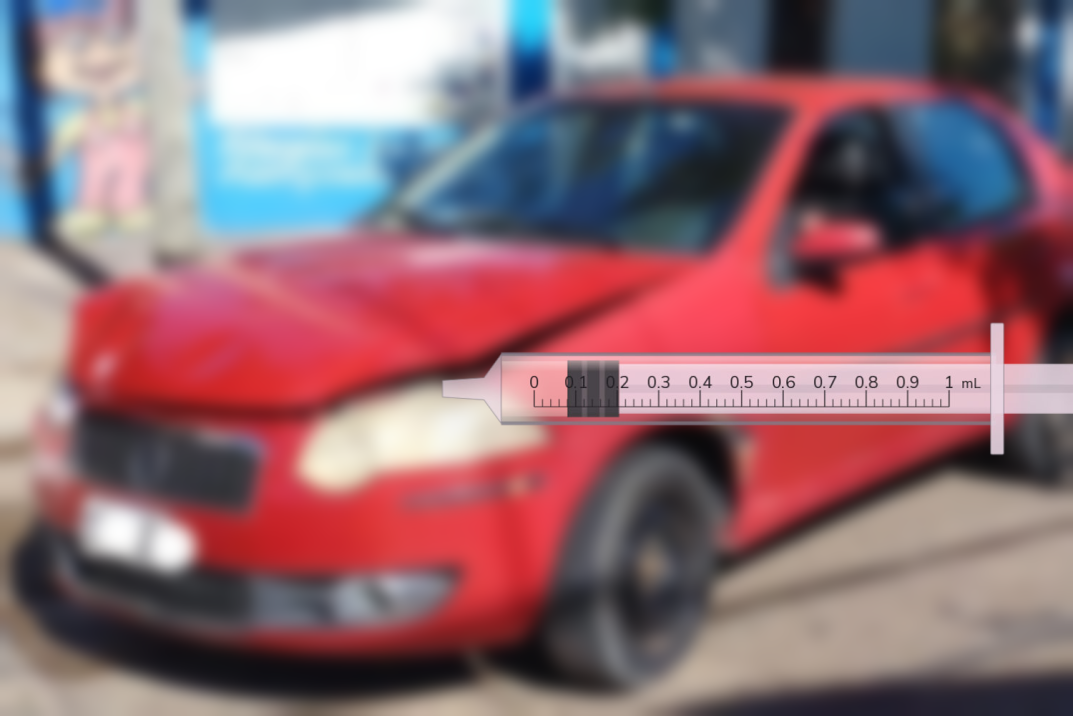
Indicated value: 0.08mL
